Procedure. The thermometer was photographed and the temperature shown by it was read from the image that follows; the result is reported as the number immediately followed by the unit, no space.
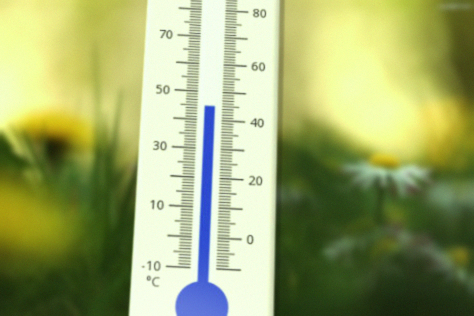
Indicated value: 45°C
